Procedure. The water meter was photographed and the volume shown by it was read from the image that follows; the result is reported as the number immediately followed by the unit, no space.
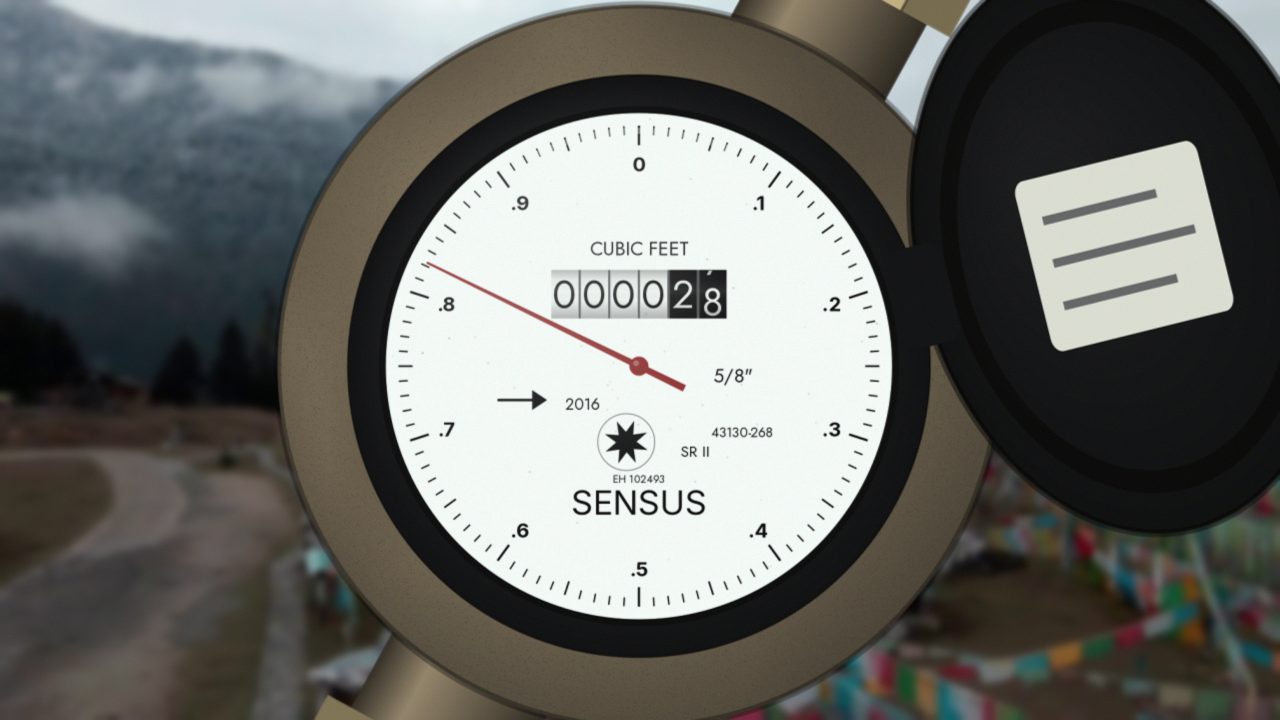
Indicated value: 27.82ft³
